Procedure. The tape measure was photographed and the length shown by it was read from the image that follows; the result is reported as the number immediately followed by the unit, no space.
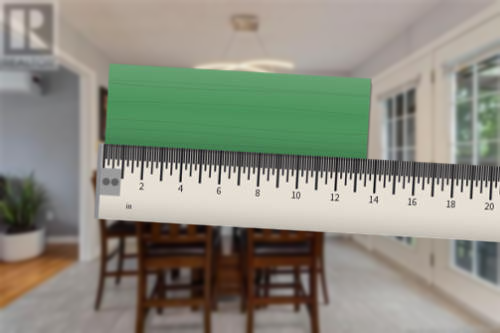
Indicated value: 13.5in
